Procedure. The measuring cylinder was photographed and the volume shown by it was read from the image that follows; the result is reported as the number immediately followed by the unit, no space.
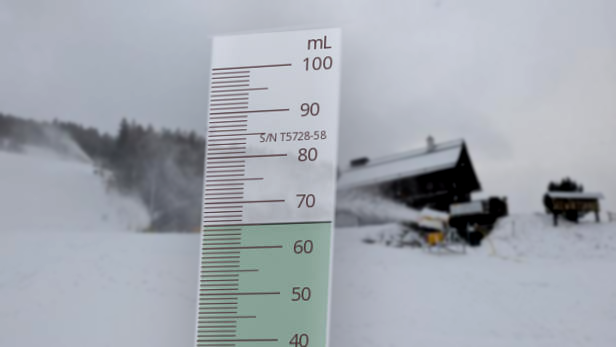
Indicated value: 65mL
